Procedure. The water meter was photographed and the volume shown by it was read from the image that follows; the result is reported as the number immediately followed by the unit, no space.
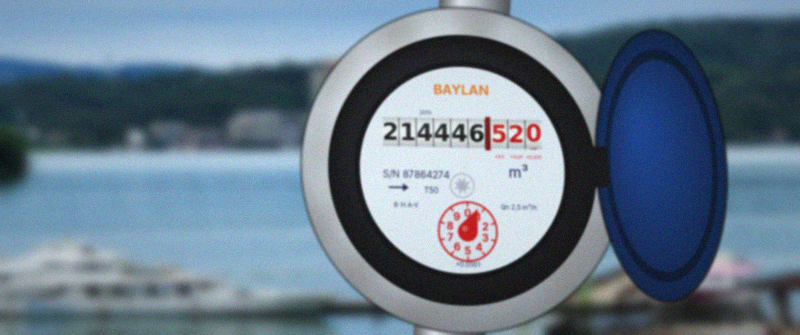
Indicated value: 214446.5200m³
